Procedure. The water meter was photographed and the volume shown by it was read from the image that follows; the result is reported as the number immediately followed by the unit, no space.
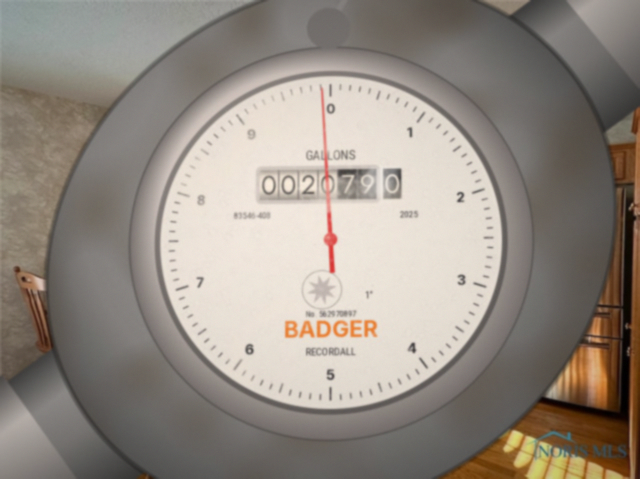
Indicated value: 20789.9gal
